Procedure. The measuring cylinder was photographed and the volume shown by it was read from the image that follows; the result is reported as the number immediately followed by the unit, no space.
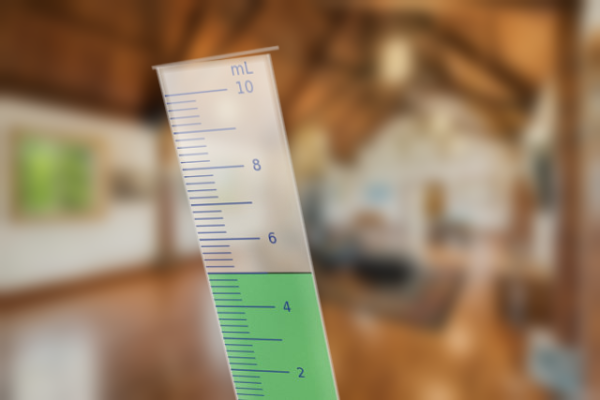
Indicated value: 5mL
